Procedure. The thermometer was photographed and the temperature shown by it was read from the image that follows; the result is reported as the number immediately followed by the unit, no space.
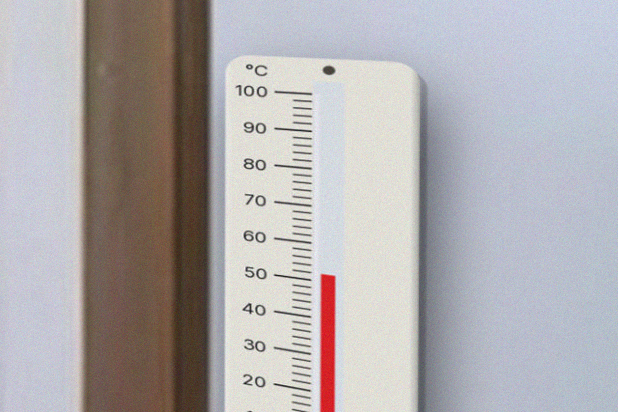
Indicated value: 52°C
